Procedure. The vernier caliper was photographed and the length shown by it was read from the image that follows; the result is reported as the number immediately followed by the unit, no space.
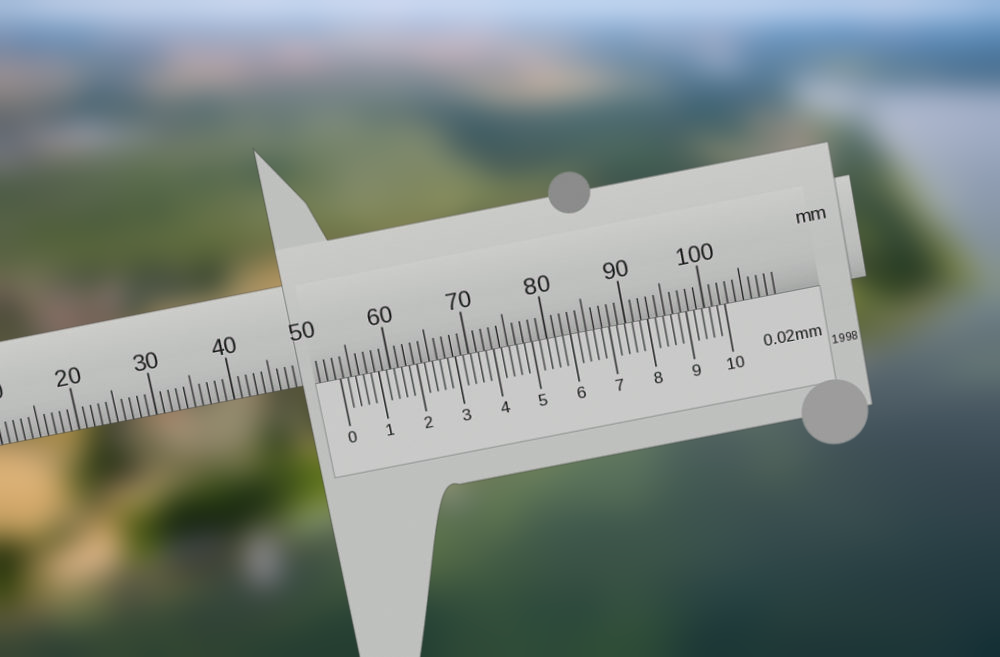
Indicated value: 53.6mm
